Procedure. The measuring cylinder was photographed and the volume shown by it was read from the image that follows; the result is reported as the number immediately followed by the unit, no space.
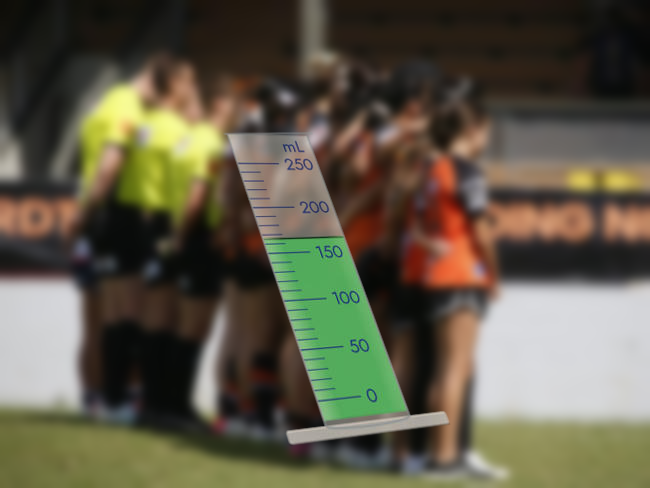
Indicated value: 165mL
